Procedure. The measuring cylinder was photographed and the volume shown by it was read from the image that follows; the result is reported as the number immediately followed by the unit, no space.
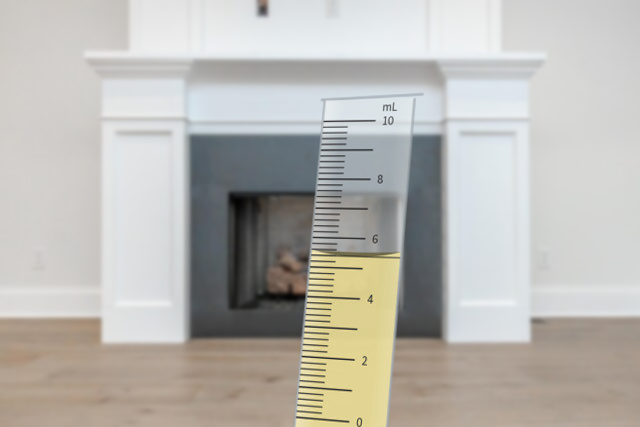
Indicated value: 5.4mL
